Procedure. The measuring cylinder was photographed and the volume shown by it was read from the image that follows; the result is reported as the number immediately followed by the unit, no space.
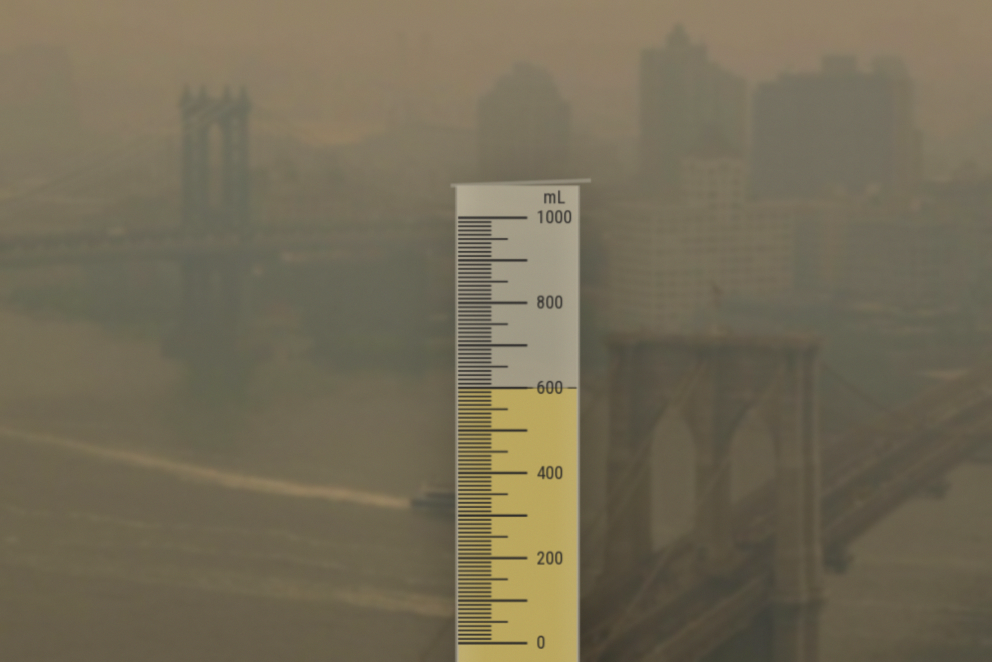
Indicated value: 600mL
